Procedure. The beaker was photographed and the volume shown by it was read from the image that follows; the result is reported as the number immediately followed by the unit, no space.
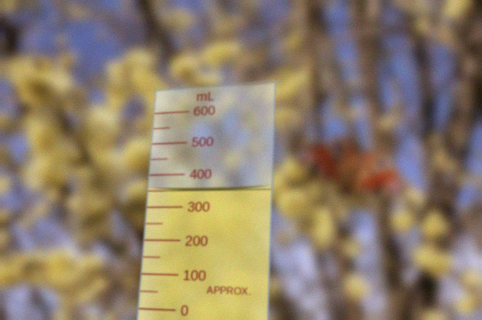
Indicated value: 350mL
